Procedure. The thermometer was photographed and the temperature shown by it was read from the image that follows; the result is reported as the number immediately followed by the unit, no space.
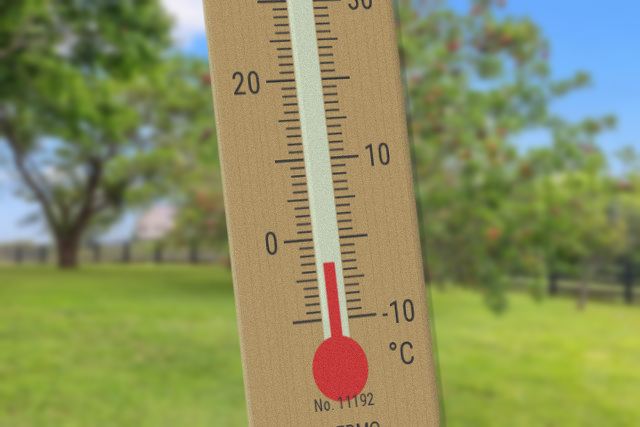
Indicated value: -3°C
